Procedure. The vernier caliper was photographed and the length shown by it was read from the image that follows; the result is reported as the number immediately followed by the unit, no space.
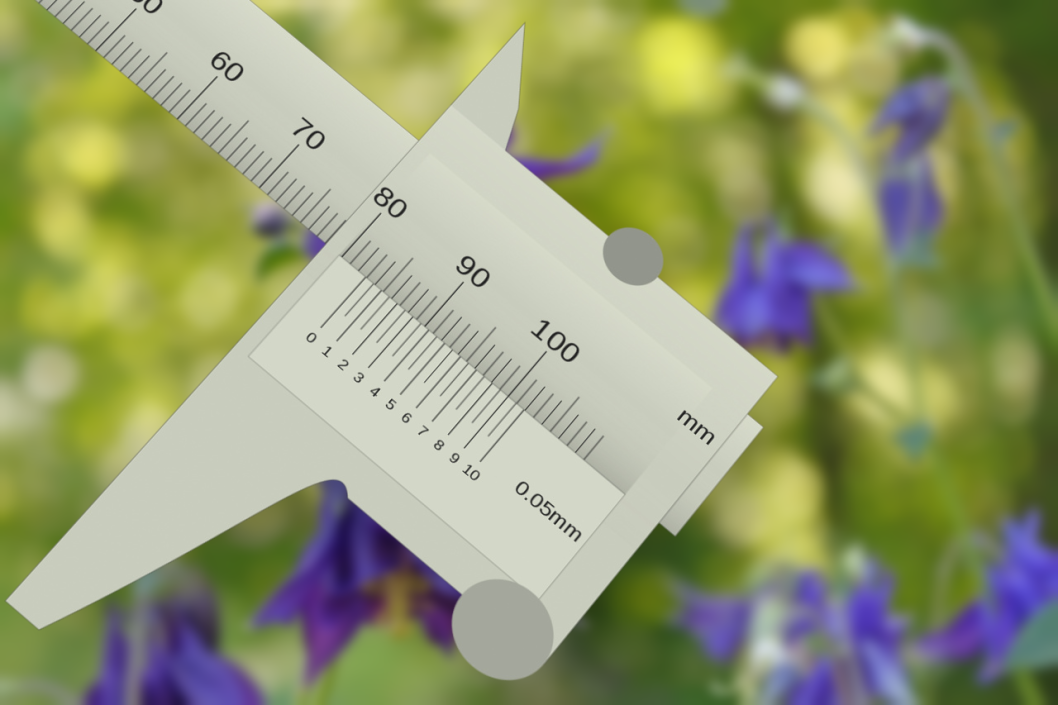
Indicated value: 82.9mm
